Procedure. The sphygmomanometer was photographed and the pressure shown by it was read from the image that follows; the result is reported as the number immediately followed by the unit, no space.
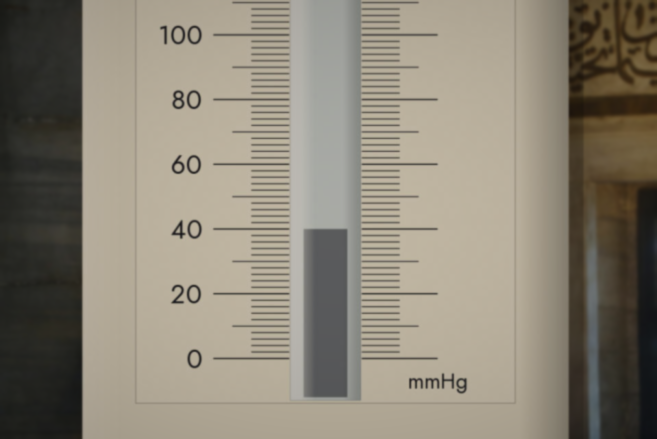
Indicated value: 40mmHg
